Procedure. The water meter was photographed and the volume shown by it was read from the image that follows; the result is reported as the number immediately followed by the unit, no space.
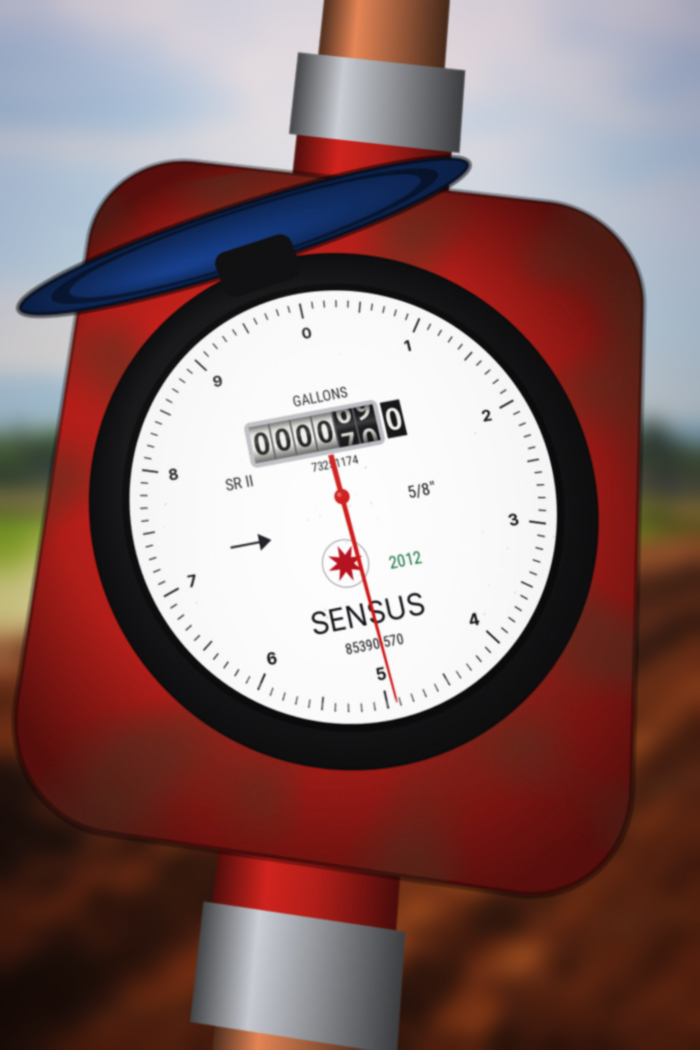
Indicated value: 694.9gal
